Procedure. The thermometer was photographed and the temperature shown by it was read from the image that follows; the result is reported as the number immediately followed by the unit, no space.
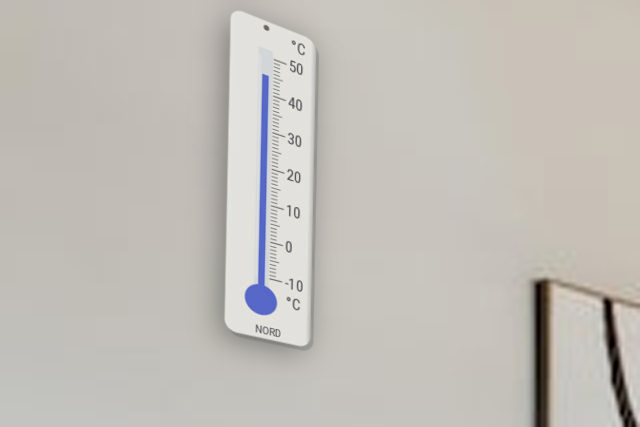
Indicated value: 45°C
